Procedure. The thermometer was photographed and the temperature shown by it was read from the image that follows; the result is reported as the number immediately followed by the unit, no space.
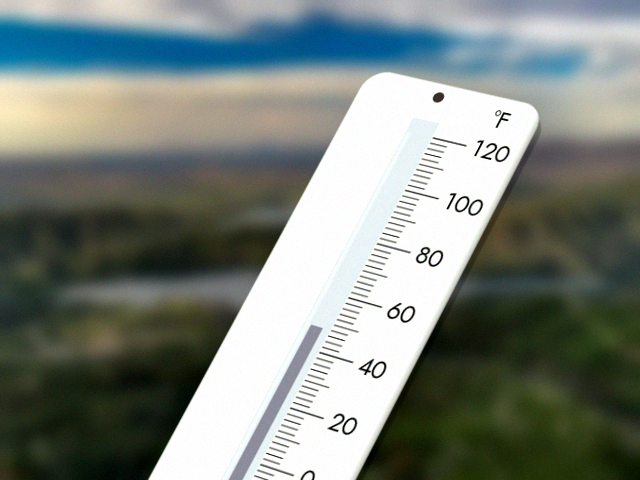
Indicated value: 48°F
